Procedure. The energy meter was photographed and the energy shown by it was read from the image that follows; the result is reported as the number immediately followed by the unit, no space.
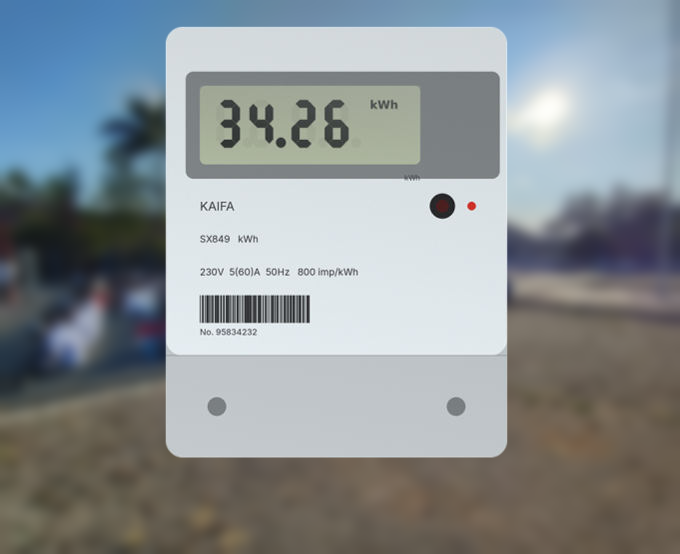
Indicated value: 34.26kWh
